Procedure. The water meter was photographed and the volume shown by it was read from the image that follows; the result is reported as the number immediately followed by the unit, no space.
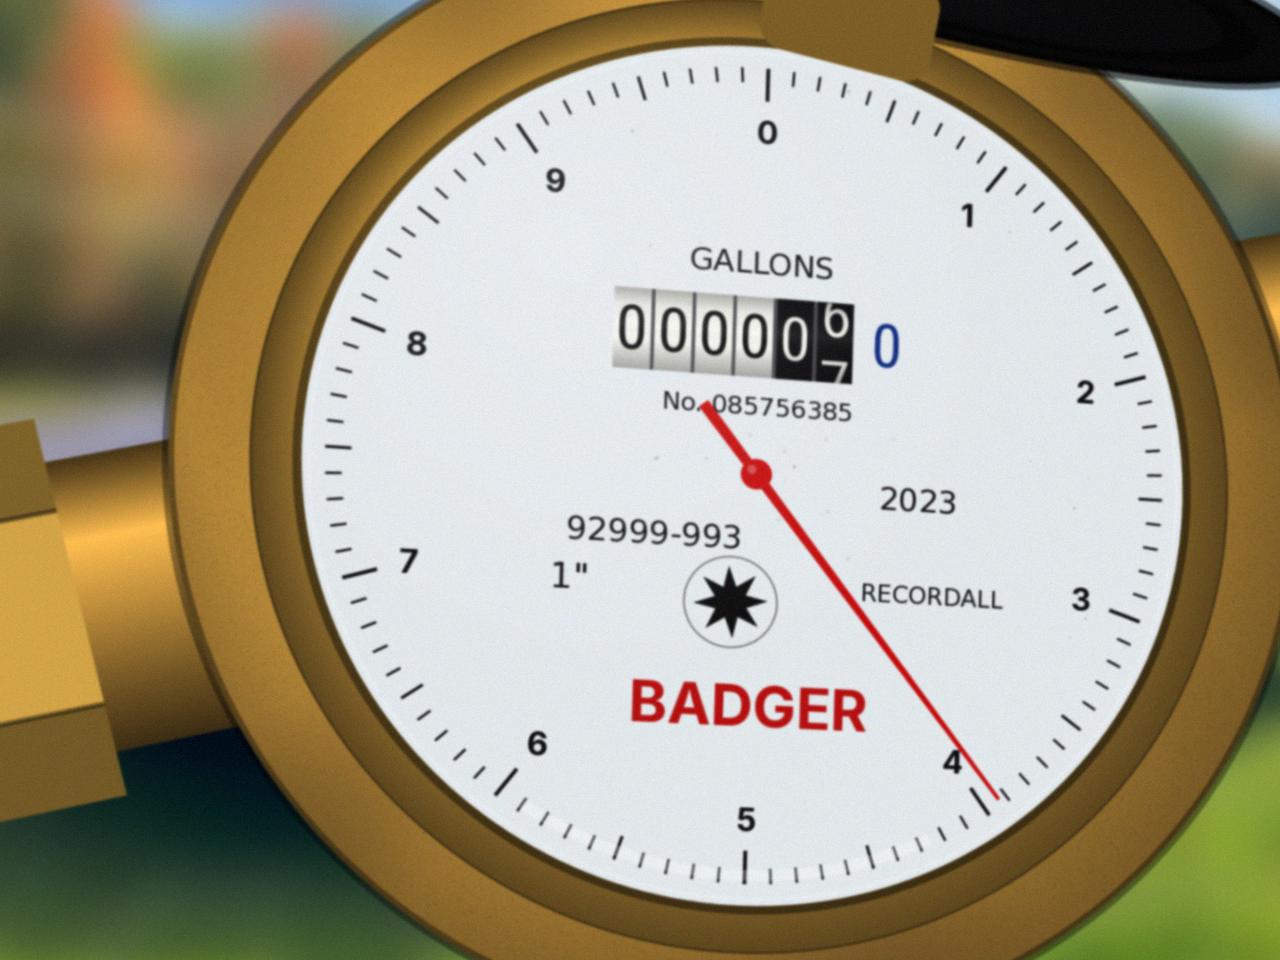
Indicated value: 63.9gal
